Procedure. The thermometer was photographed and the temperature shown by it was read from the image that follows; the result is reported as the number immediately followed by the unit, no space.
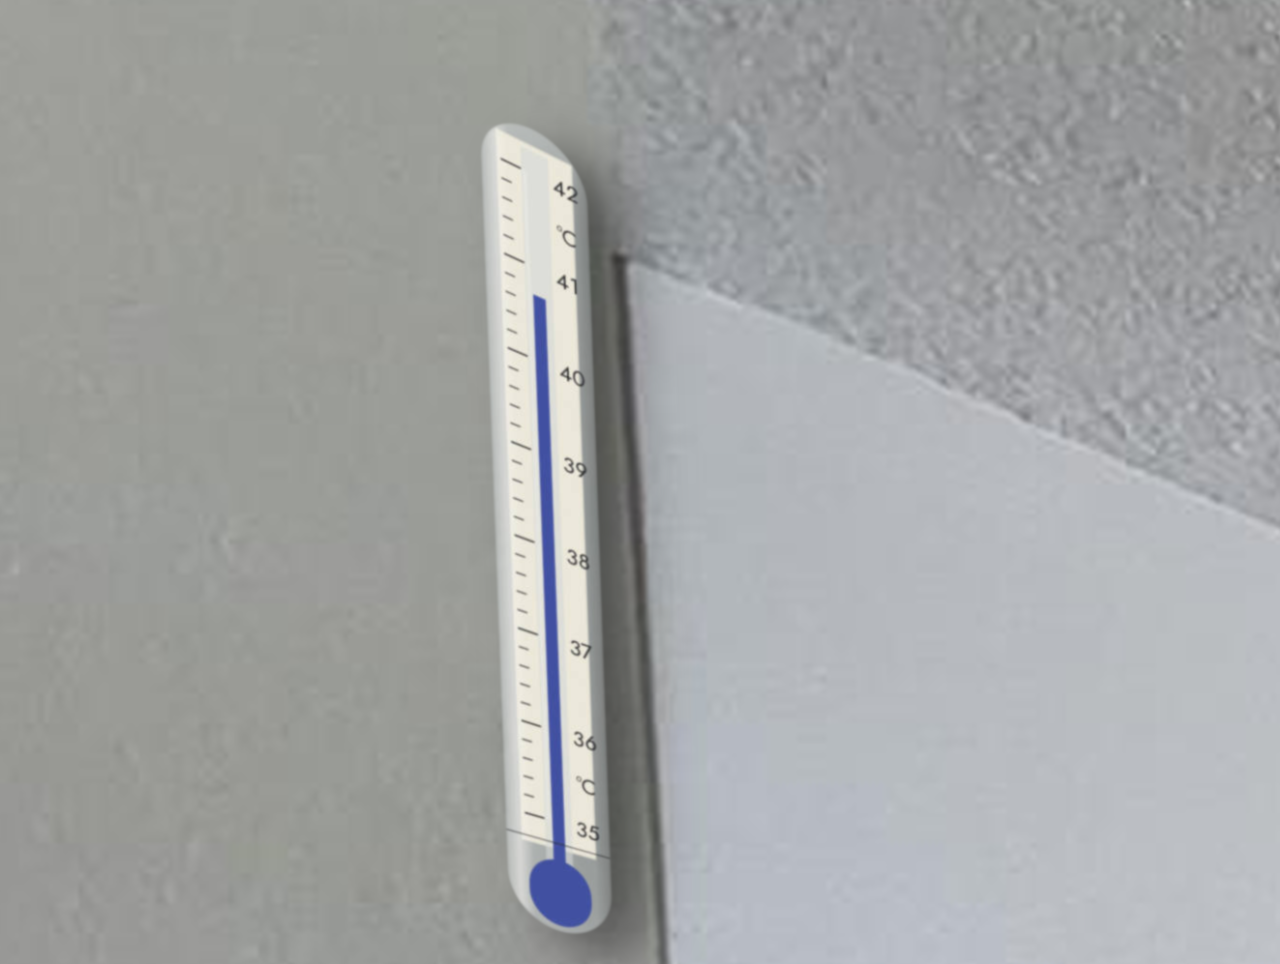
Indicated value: 40.7°C
